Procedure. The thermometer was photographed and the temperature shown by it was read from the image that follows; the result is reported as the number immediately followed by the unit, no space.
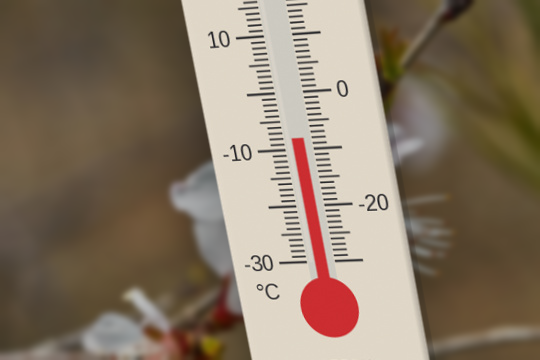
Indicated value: -8°C
